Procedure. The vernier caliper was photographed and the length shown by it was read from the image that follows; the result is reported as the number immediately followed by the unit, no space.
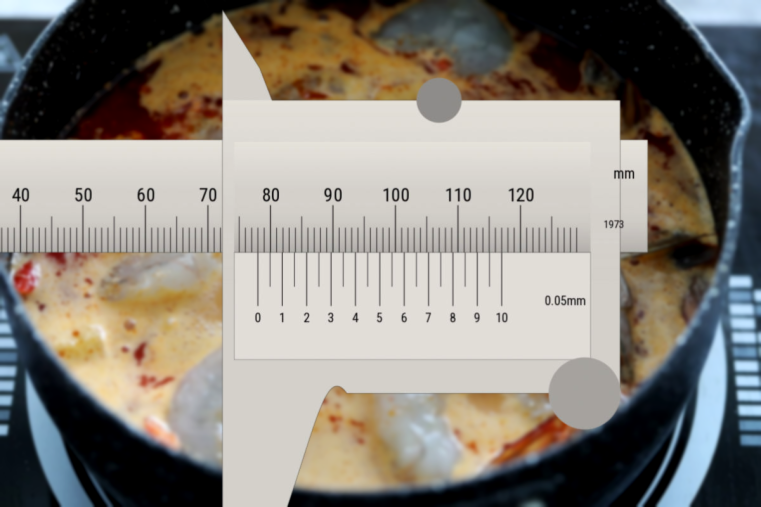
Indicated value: 78.0mm
